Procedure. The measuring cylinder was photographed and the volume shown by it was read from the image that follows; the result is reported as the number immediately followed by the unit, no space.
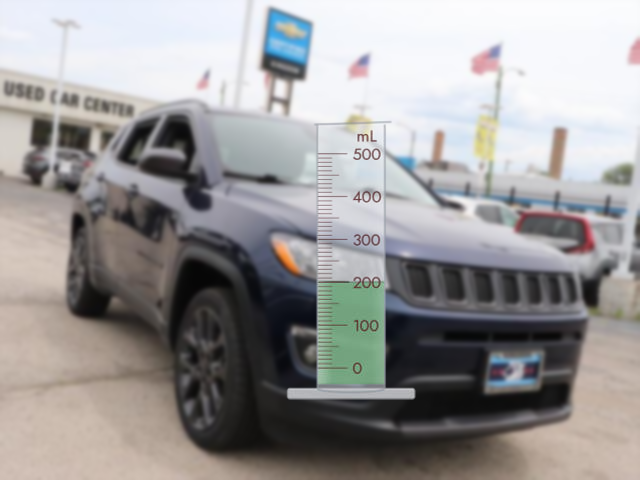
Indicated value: 200mL
